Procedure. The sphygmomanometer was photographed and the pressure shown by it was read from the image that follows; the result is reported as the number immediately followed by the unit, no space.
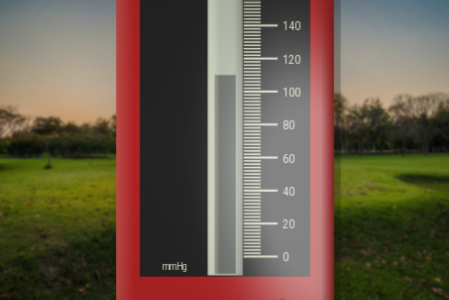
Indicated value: 110mmHg
